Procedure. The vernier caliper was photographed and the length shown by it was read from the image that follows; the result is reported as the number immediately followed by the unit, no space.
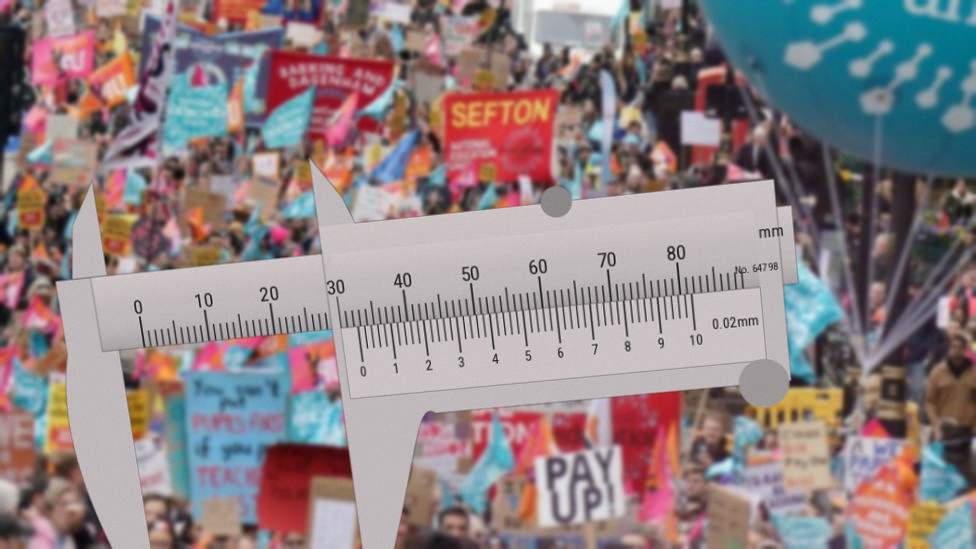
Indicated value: 32.6mm
